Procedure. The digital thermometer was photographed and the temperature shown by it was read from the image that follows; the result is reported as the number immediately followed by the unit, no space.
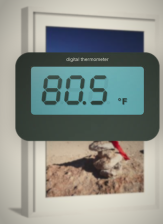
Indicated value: 80.5°F
